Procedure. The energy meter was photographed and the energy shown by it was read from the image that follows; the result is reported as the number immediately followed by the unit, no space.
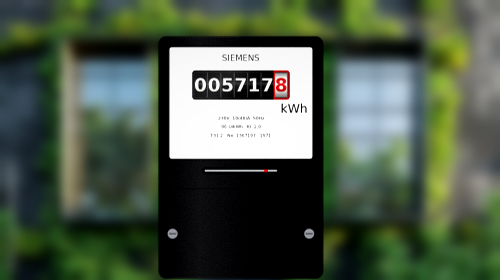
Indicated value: 5717.8kWh
